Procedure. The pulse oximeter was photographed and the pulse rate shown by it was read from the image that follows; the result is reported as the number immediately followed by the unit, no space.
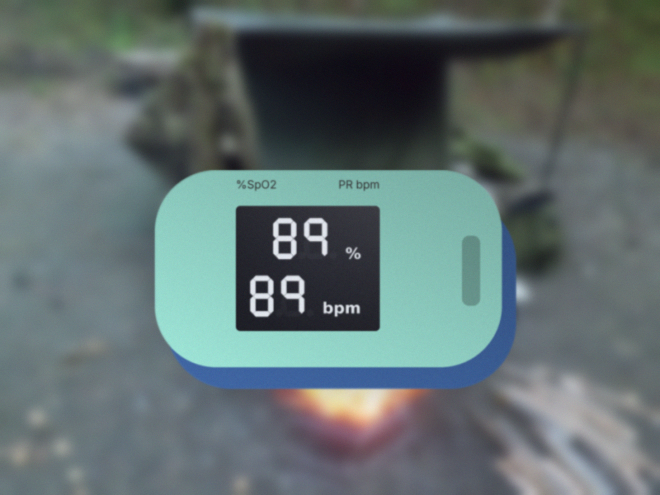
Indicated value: 89bpm
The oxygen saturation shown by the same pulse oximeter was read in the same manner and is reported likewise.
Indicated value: 89%
